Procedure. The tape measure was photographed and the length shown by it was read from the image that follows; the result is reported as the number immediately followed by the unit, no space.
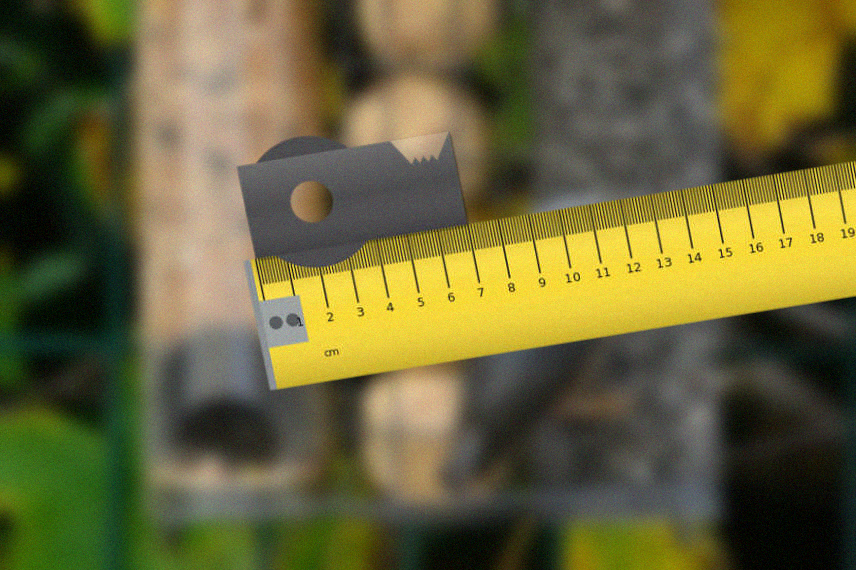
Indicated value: 7cm
